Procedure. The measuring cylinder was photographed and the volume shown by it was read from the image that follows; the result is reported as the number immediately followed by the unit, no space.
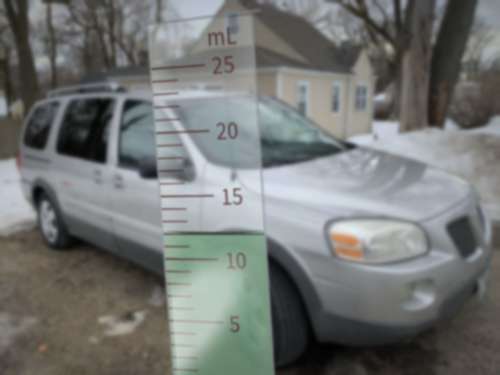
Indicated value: 12mL
